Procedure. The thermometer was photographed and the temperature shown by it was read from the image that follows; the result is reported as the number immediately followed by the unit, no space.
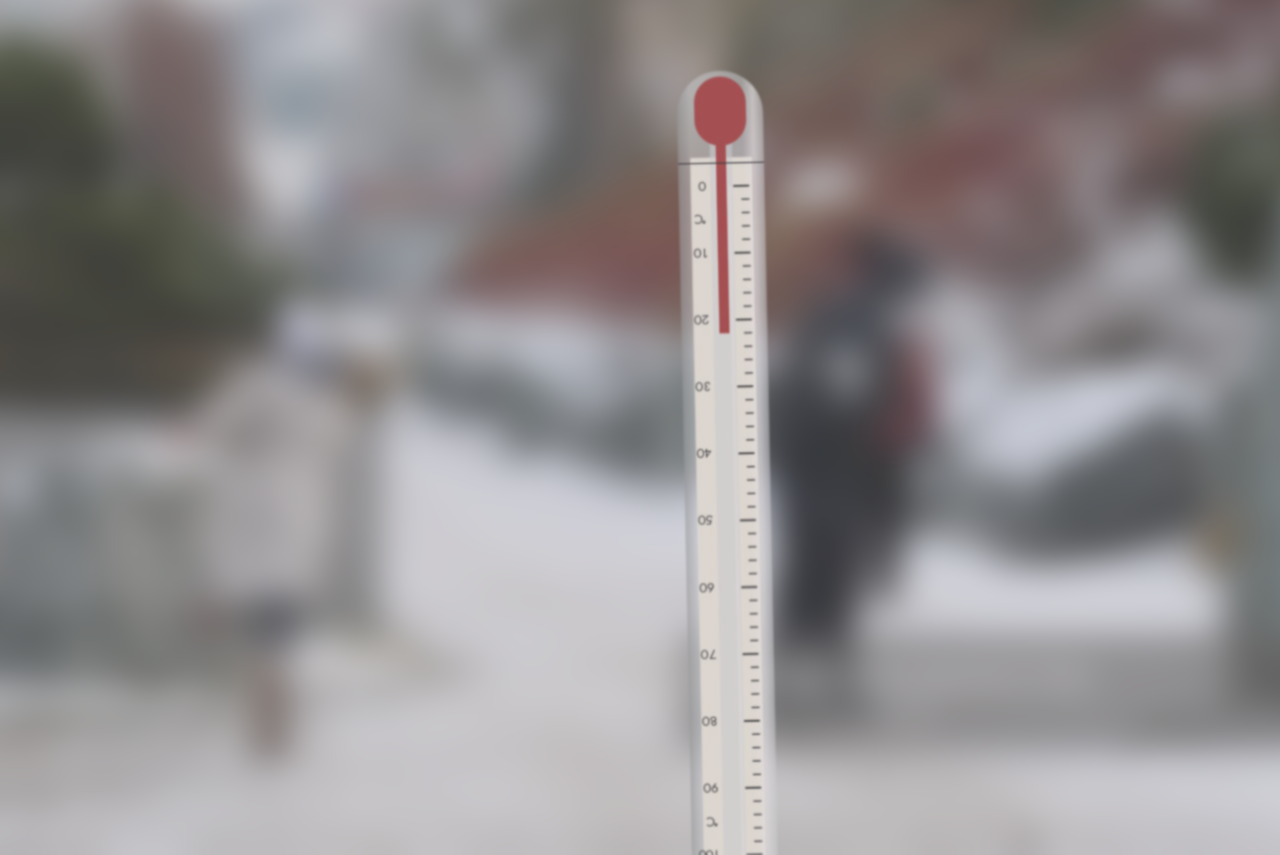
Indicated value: 22°C
